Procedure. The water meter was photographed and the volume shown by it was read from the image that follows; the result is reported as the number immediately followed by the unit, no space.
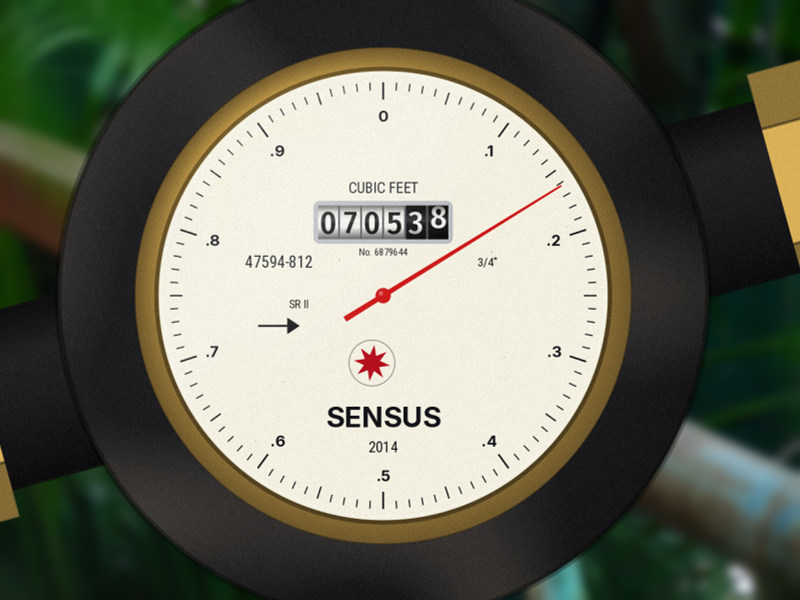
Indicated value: 70538.16ft³
